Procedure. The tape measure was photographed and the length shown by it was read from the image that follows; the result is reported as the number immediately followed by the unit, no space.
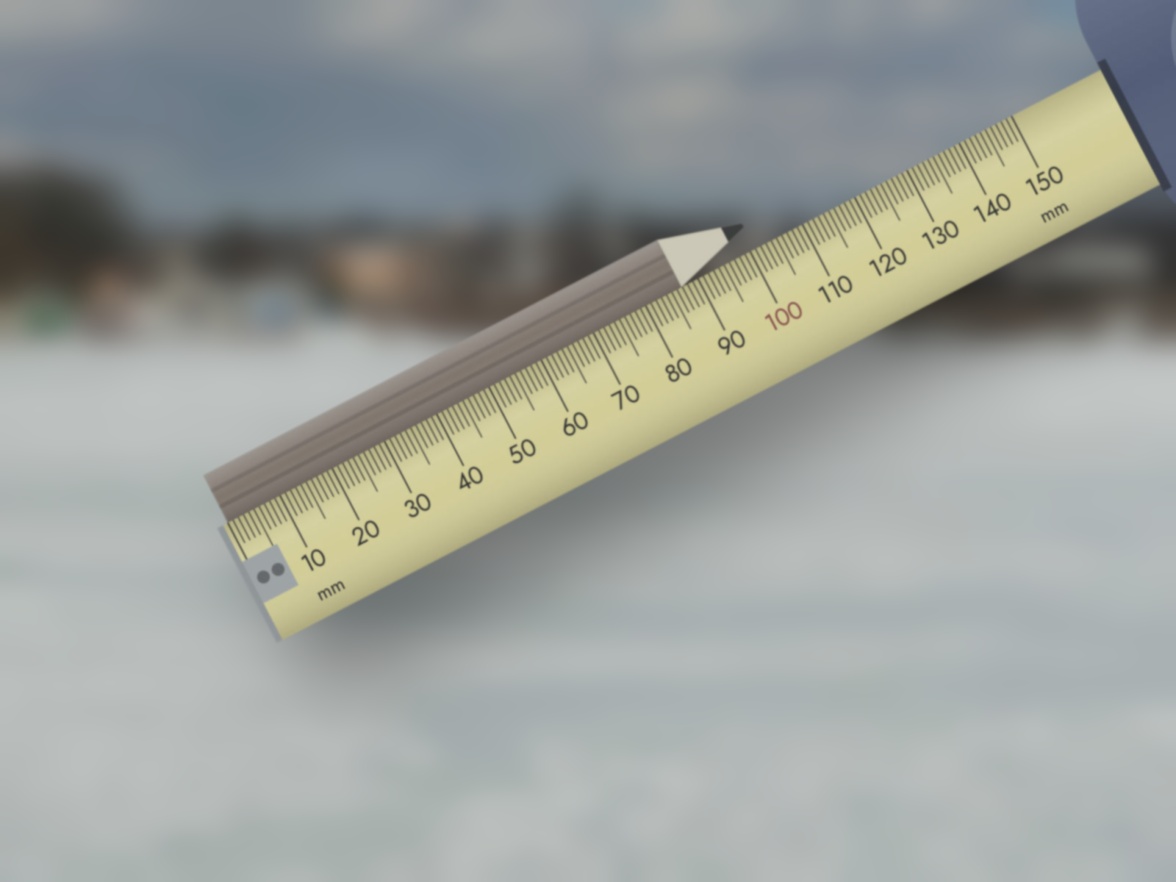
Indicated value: 101mm
